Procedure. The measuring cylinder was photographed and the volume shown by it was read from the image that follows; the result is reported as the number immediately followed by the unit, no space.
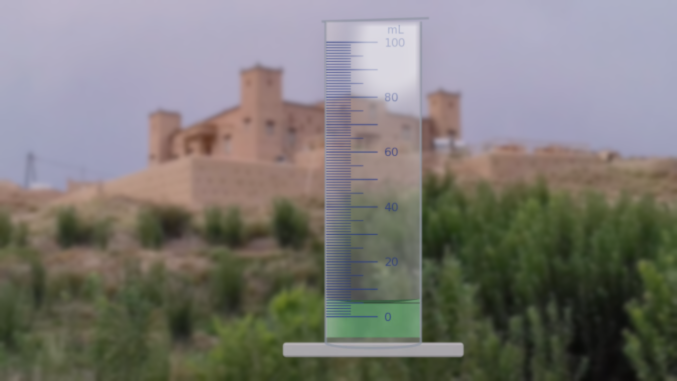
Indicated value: 5mL
